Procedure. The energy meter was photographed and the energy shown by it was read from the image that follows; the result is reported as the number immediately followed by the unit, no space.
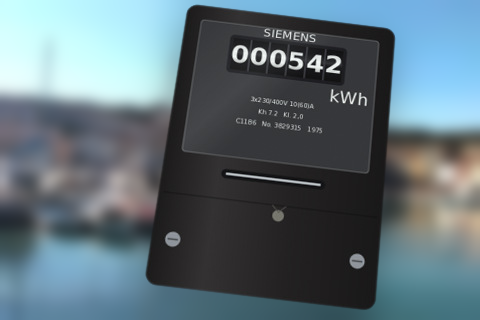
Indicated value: 542kWh
